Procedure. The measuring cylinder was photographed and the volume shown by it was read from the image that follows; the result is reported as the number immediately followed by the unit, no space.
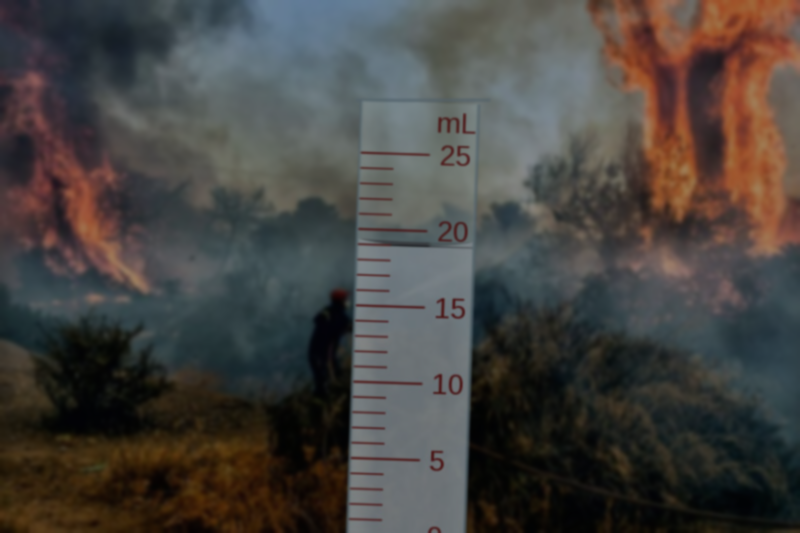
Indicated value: 19mL
